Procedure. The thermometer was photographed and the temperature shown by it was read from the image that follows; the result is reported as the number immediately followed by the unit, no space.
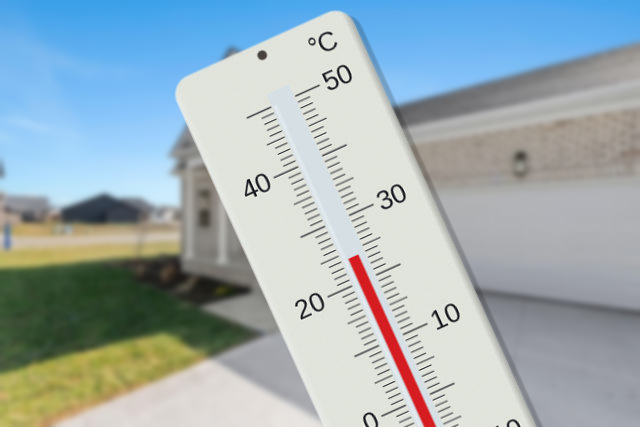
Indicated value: 24°C
